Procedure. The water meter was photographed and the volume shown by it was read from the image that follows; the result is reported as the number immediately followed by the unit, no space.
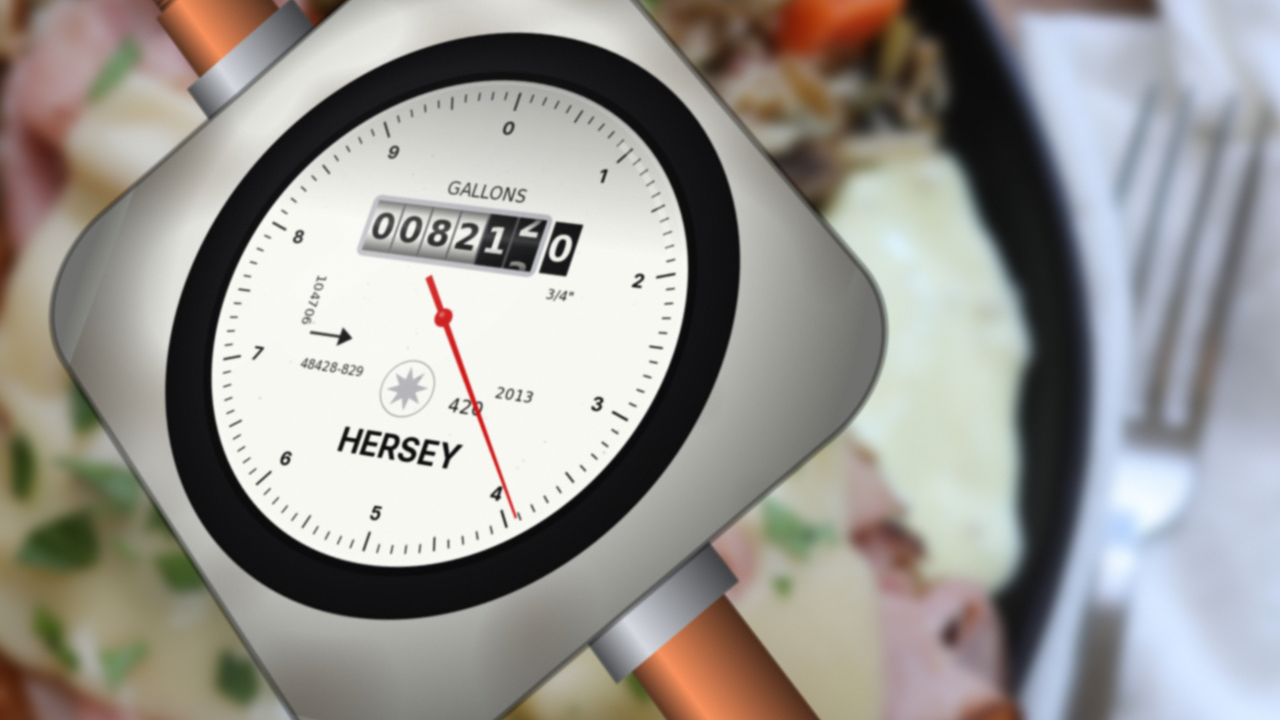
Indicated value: 82123.9gal
